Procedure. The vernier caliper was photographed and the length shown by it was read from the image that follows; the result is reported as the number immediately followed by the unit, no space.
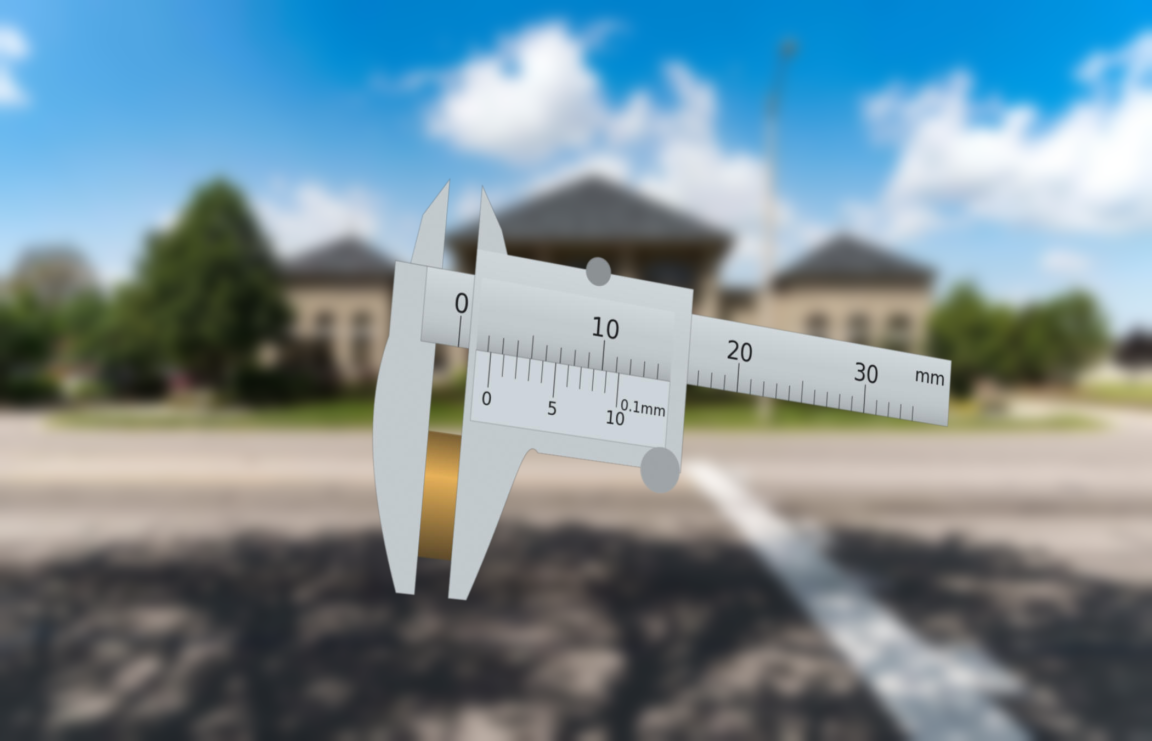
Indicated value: 2.2mm
